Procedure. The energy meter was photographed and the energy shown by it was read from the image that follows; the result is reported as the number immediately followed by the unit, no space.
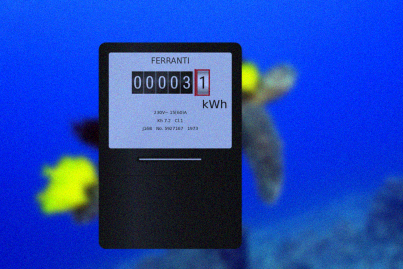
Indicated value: 3.1kWh
